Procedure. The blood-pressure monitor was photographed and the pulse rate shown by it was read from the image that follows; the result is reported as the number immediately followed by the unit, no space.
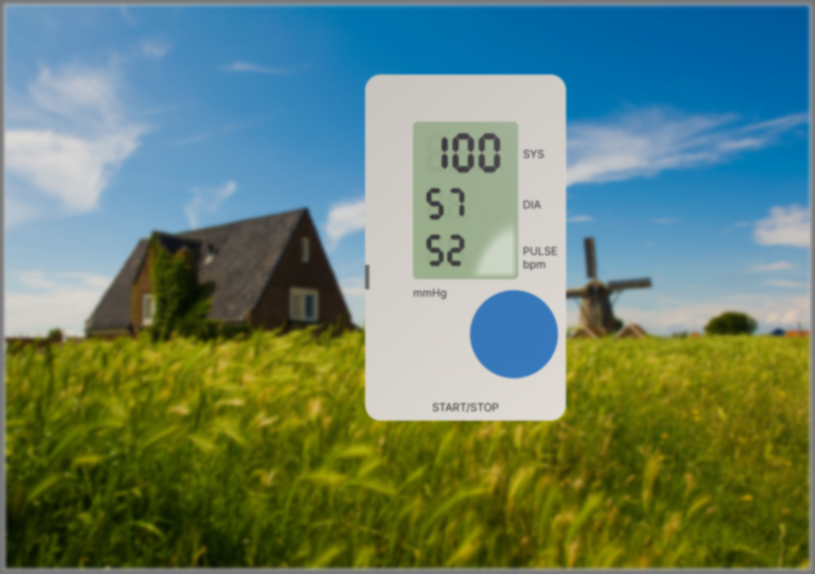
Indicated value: 52bpm
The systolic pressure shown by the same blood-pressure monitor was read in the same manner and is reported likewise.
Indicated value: 100mmHg
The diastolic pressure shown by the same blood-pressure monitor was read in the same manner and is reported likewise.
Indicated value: 57mmHg
